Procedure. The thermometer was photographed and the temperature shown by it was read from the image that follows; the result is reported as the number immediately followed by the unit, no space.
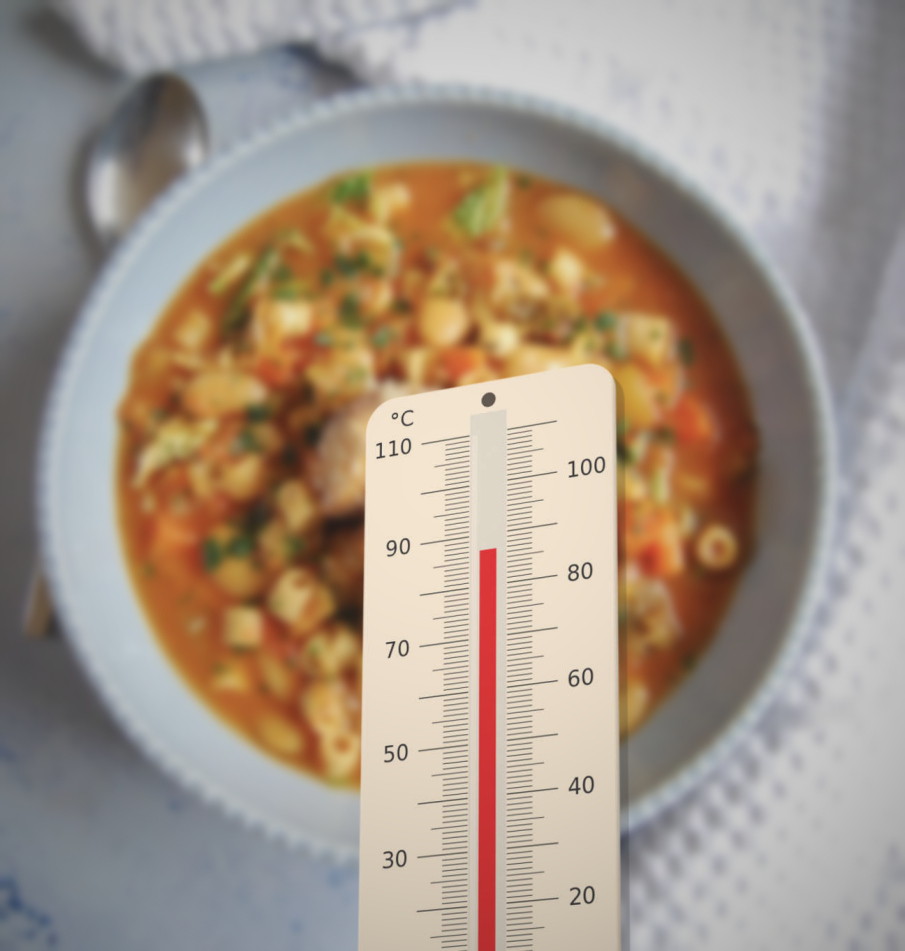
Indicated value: 87°C
